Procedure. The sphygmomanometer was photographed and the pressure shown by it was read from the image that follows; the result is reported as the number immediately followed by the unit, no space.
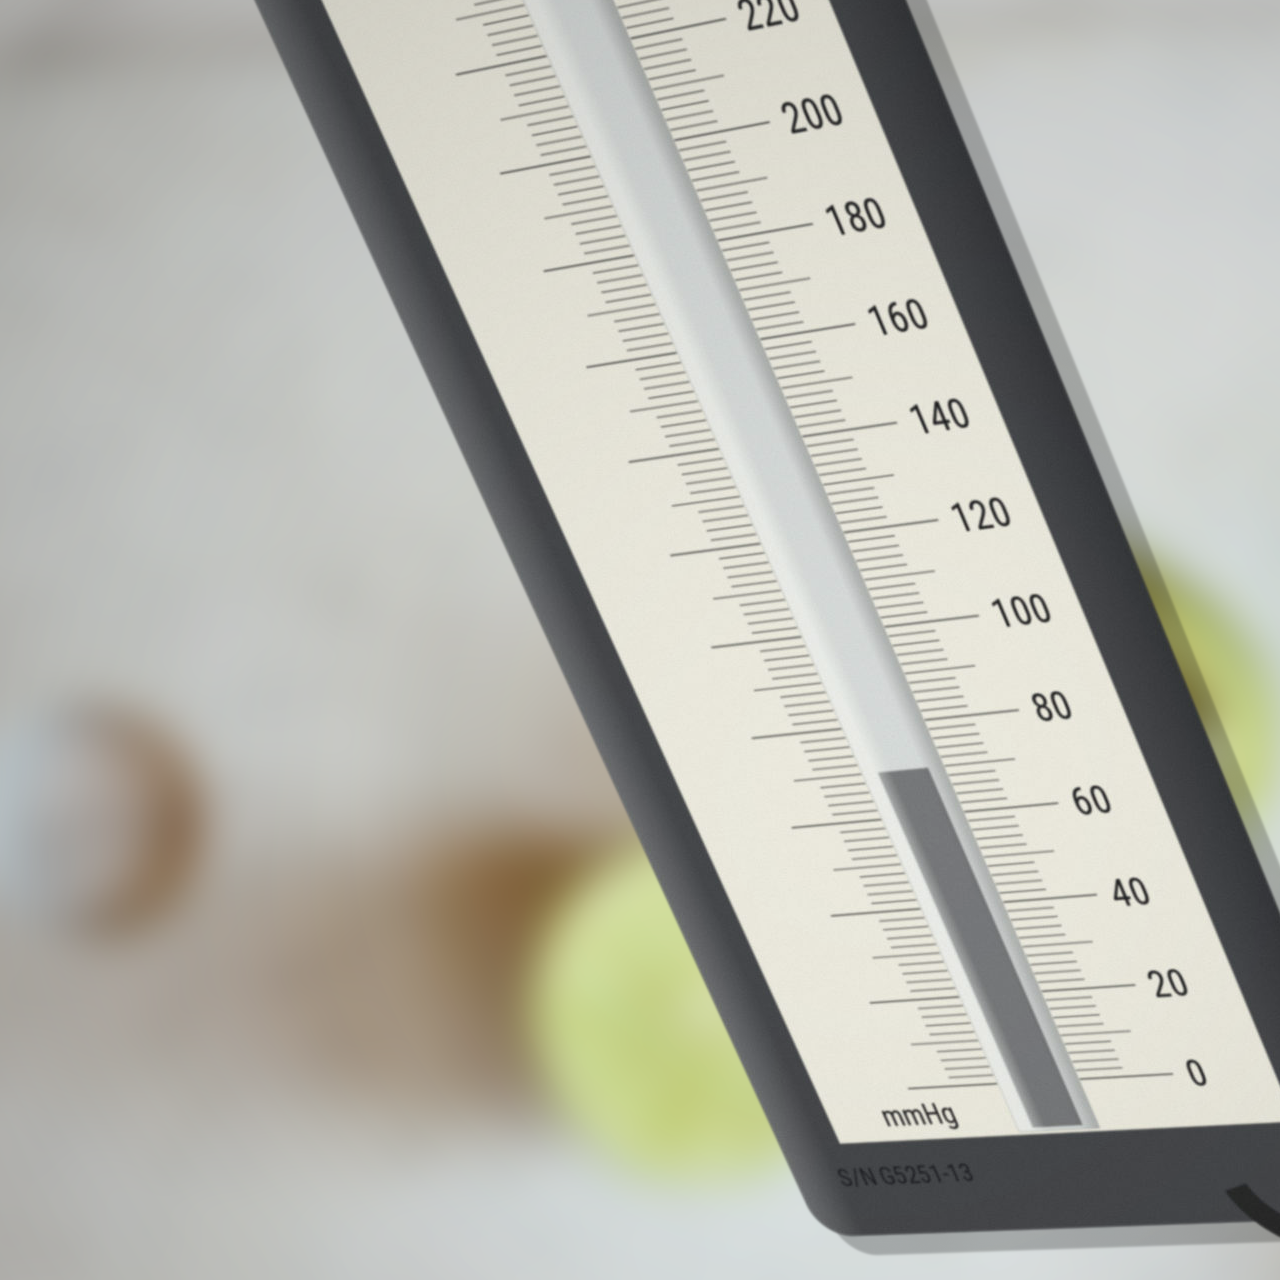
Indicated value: 70mmHg
